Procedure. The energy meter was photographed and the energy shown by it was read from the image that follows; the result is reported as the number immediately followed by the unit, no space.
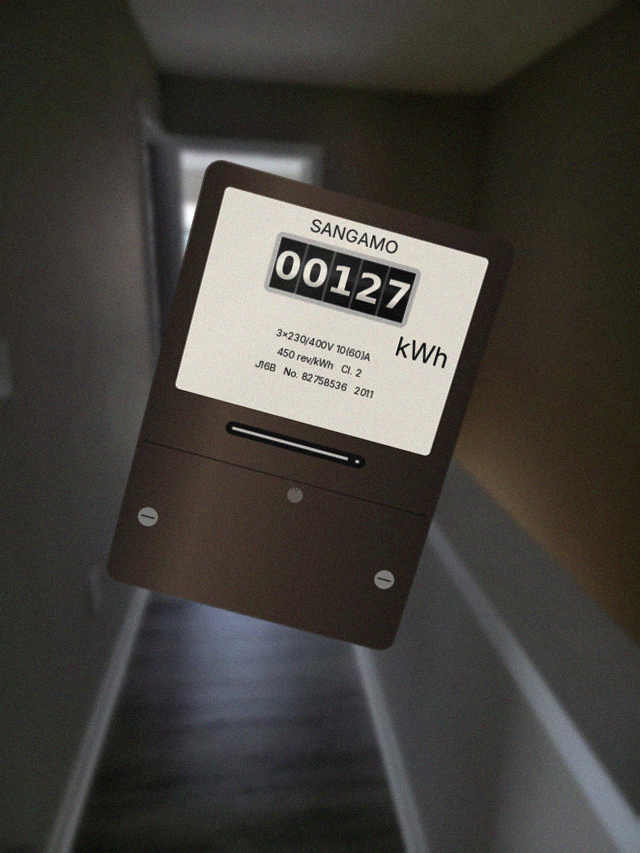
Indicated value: 127kWh
